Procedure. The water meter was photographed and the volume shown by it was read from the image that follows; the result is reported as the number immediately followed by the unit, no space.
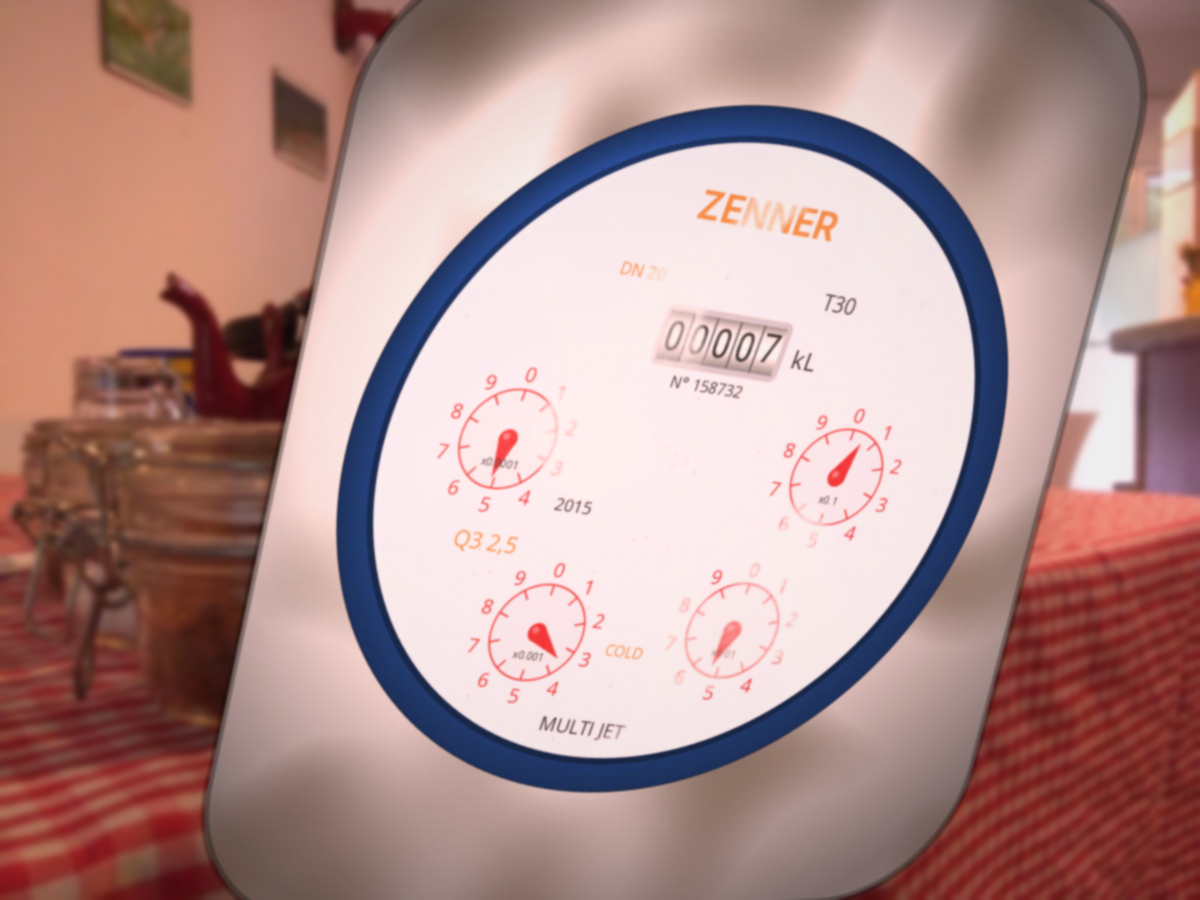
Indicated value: 7.0535kL
